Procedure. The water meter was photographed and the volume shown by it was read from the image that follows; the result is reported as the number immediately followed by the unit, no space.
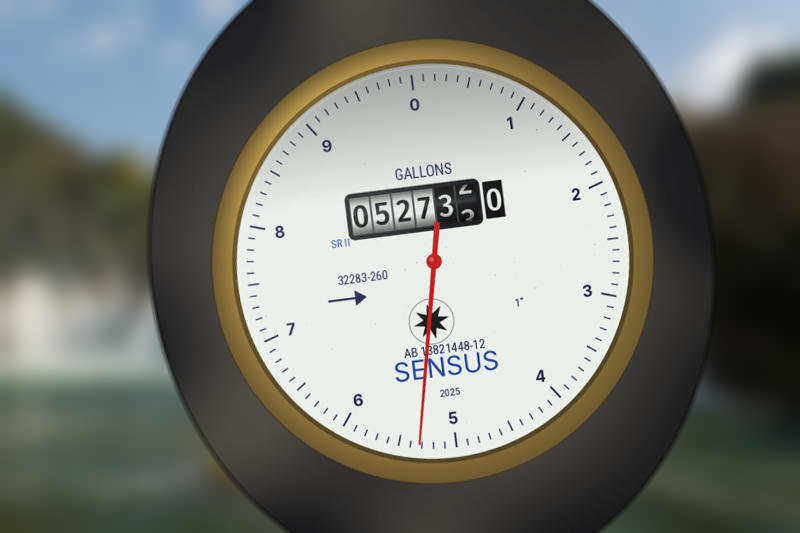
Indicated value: 527325.3gal
